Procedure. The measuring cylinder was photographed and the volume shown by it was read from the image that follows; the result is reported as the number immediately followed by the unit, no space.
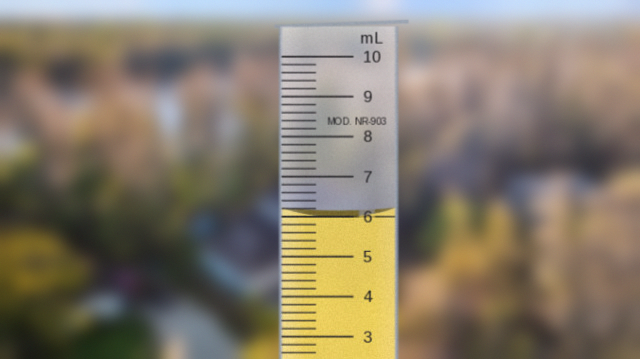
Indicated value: 6mL
